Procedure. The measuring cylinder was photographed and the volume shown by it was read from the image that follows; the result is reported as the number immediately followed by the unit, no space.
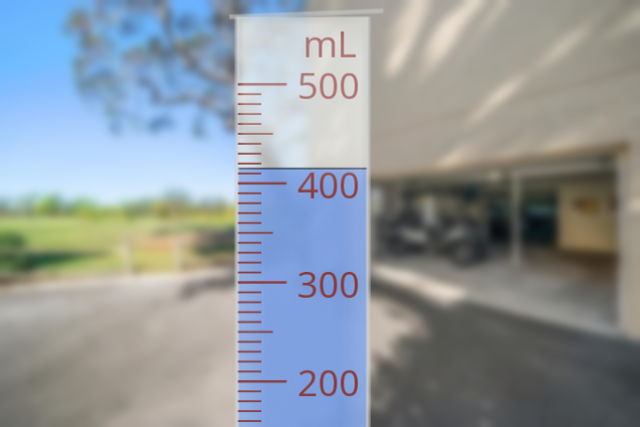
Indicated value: 415mL
